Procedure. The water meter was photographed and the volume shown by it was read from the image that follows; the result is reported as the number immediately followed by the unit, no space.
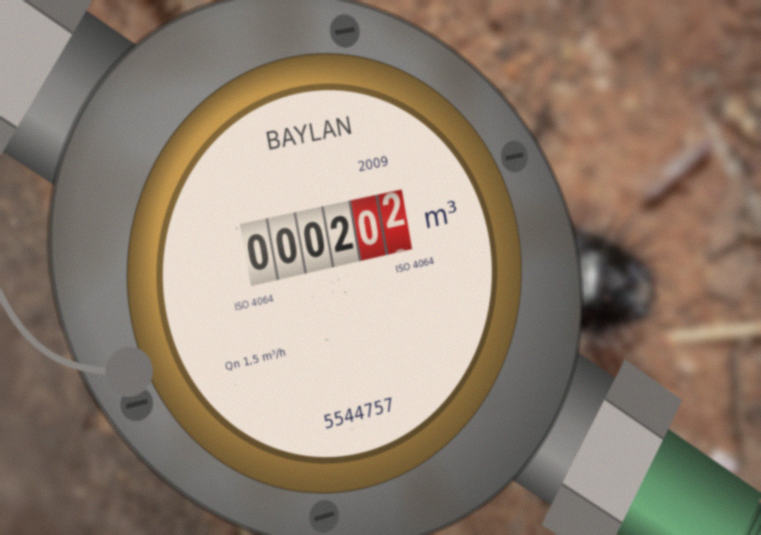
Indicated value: 2.02m³
